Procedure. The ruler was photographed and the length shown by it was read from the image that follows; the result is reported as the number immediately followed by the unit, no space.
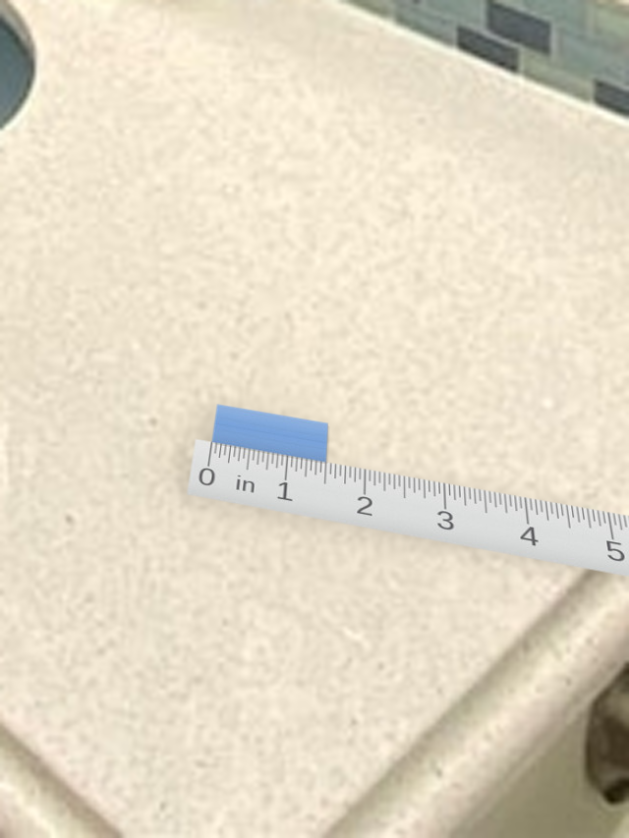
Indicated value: 1.5in
